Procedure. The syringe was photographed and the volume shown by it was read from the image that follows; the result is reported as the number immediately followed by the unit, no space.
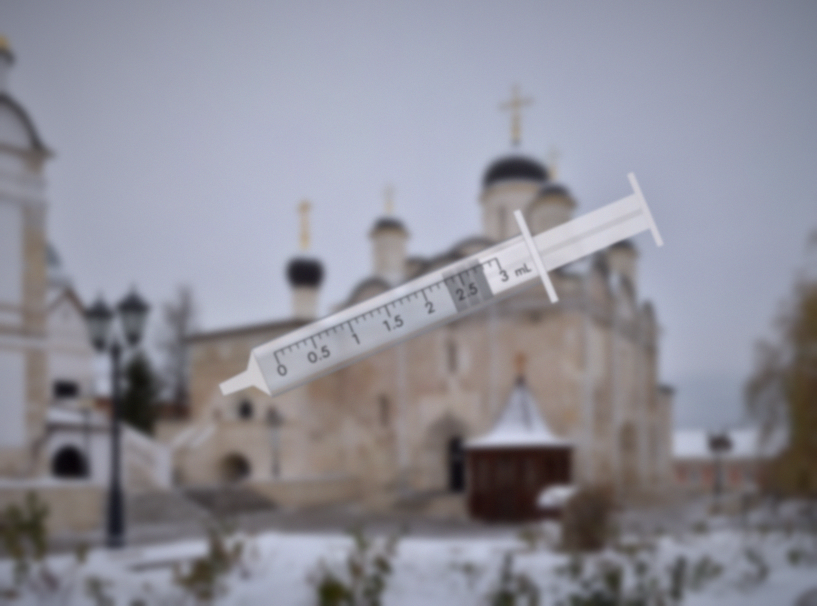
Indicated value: 2.3mL
